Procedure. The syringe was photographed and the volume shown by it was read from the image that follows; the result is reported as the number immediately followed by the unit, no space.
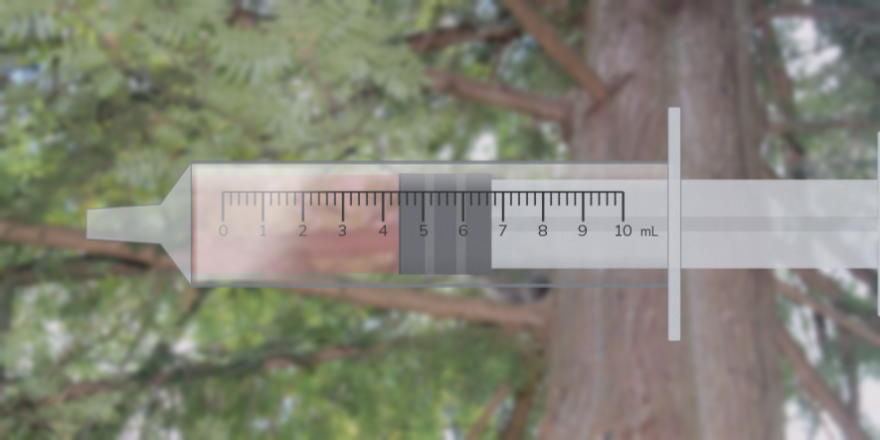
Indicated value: 4.4mL
